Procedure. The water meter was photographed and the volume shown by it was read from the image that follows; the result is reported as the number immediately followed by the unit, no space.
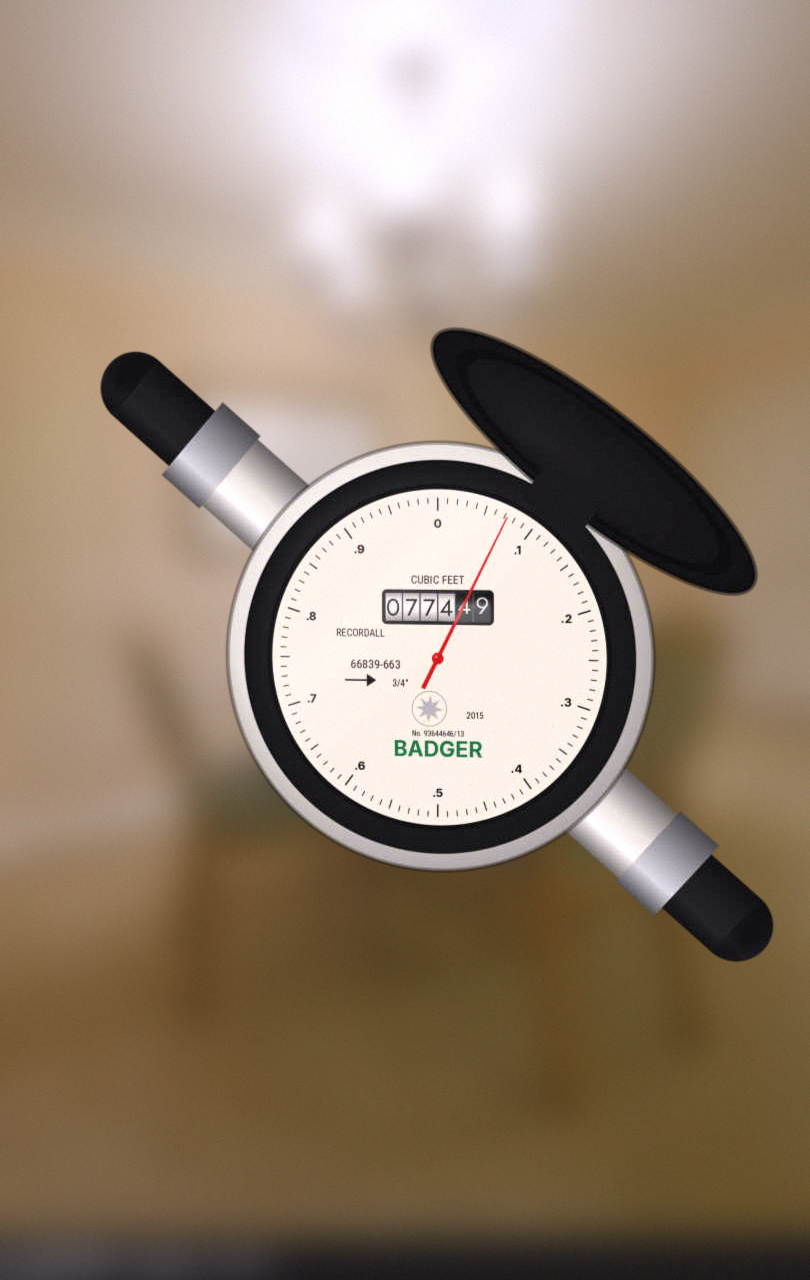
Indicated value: 77449.07ft³
